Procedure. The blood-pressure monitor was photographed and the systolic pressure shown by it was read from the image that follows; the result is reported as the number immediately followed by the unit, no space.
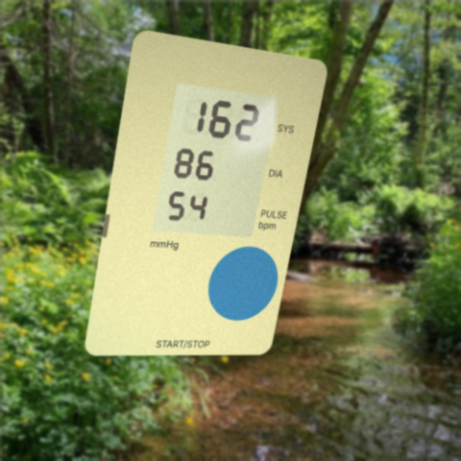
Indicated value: 162mmHg
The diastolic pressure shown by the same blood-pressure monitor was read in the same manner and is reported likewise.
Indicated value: 86mmHg
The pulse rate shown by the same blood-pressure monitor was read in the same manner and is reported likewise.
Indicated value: 54bpm
